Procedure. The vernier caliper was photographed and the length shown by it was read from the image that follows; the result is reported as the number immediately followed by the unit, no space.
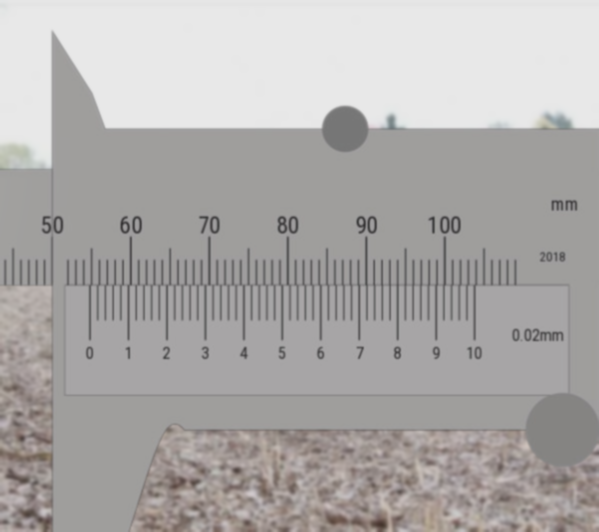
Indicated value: 54.8mm
